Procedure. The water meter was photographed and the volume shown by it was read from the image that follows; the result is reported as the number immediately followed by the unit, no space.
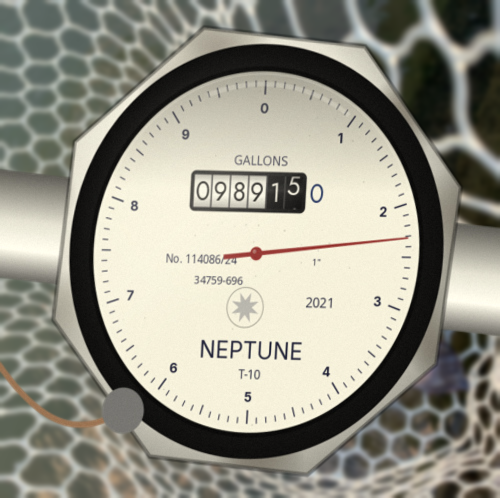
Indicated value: 989152.3gal
